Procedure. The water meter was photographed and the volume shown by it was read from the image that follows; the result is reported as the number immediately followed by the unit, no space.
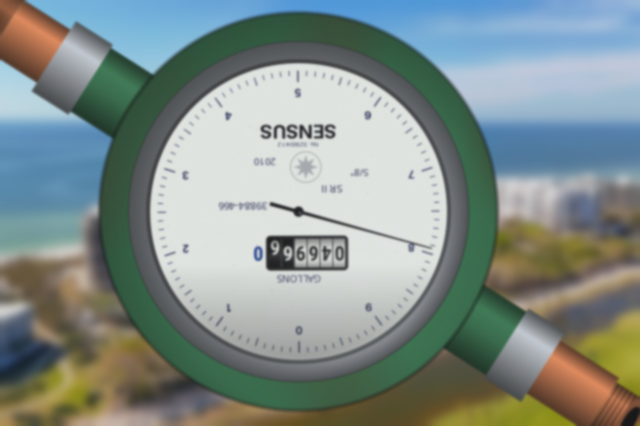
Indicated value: 469657.9gal
